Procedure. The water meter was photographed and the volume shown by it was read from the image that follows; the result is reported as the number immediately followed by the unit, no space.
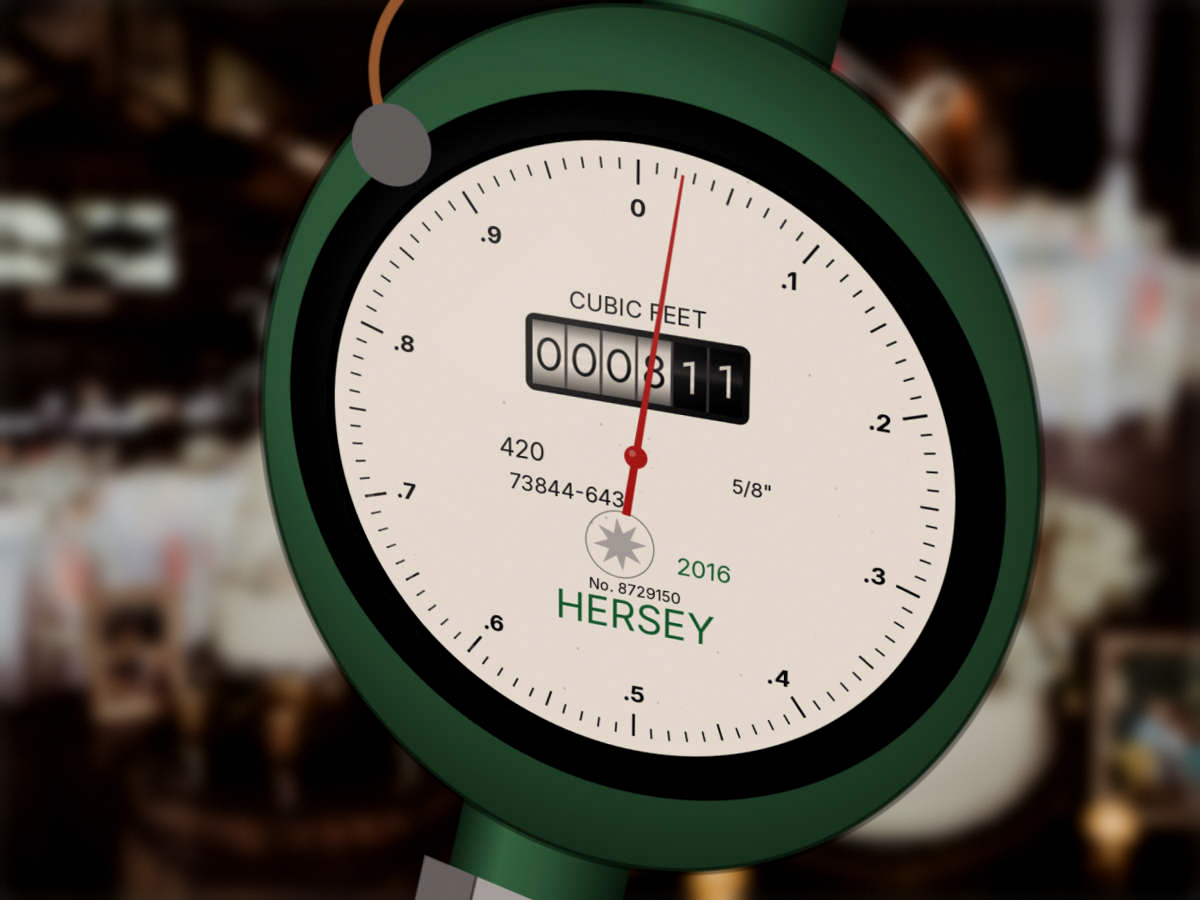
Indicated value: 811.02ft³
